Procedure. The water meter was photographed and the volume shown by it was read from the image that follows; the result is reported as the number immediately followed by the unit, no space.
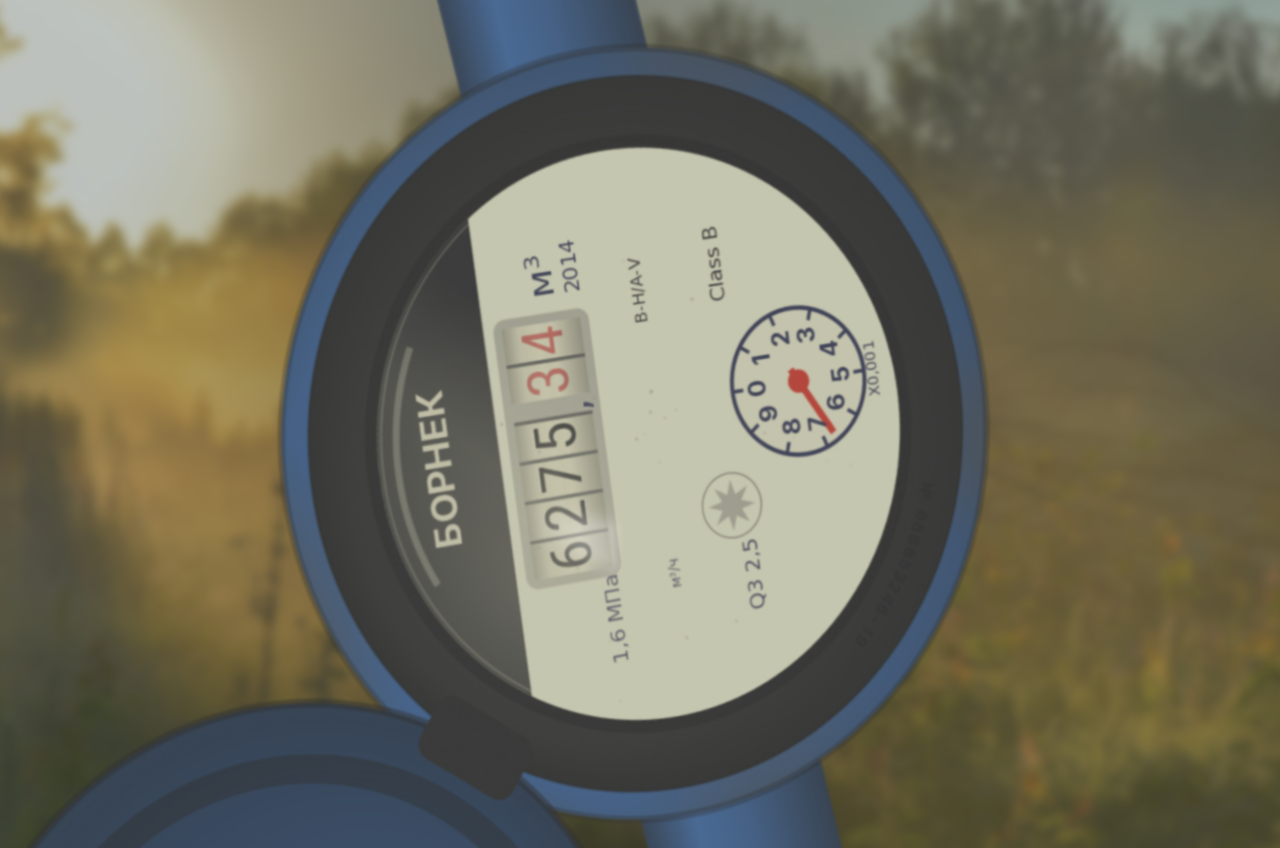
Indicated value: 6275.346m³
